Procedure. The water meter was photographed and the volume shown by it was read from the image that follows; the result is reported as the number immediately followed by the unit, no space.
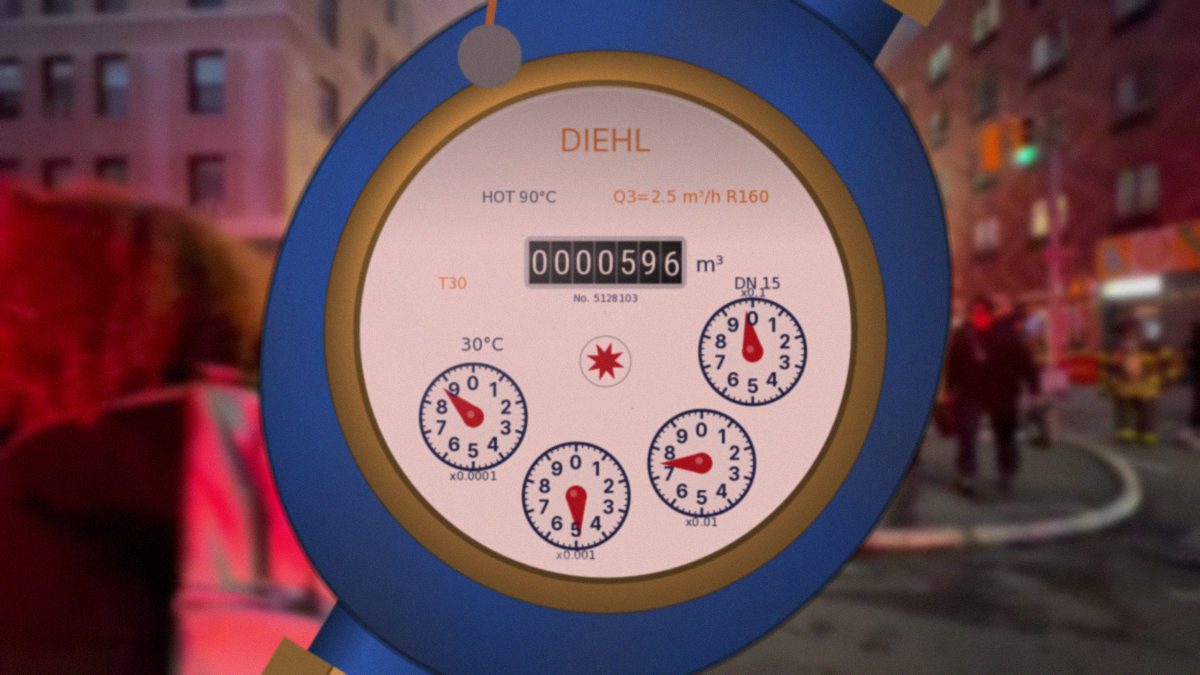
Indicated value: 595.9748m³
